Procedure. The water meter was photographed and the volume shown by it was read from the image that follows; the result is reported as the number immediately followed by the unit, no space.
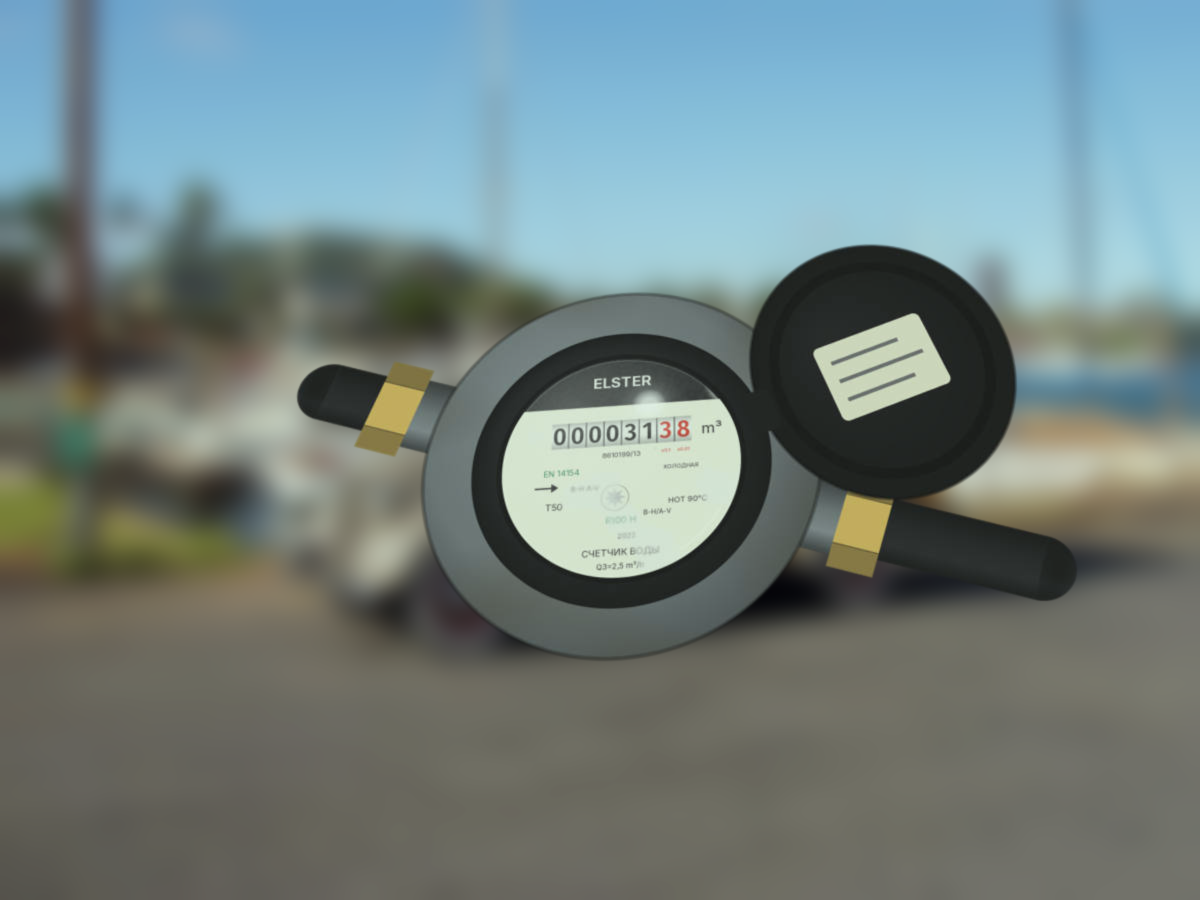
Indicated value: 31.38m³
